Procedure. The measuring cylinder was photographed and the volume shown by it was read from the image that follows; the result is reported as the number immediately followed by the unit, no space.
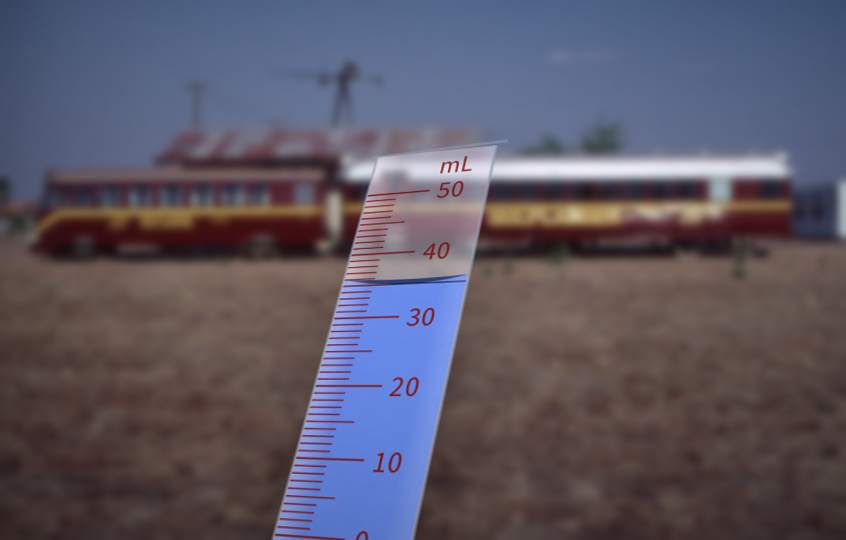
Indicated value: 35mL
